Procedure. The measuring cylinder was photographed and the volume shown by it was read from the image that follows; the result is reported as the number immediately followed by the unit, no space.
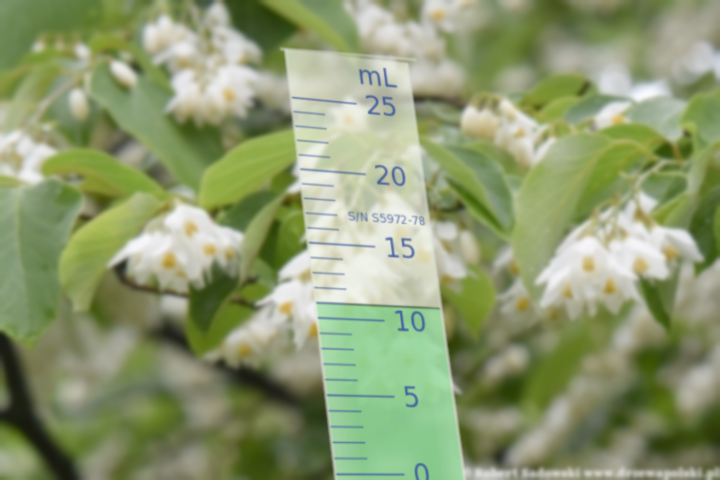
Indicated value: 11mL
